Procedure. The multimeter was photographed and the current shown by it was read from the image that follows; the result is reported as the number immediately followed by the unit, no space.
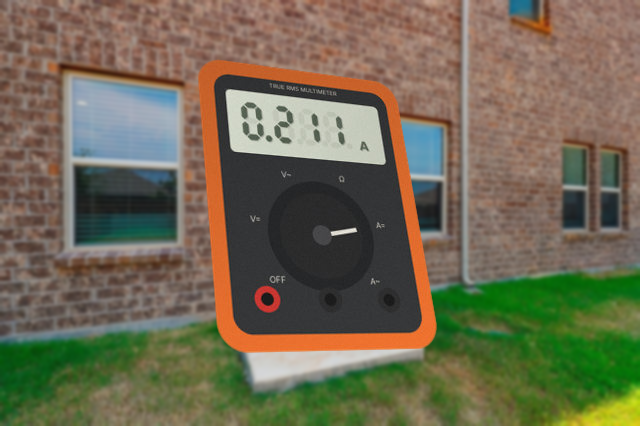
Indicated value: 0.211A
